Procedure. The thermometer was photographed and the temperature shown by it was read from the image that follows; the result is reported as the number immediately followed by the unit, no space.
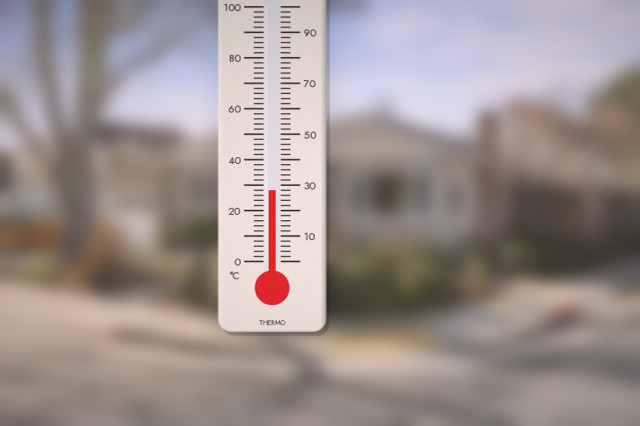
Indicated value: 28°C
